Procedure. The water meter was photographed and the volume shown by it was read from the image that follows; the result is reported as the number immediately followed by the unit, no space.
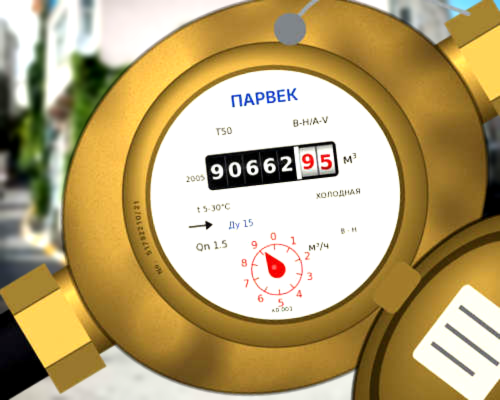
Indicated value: 90662.949m³
